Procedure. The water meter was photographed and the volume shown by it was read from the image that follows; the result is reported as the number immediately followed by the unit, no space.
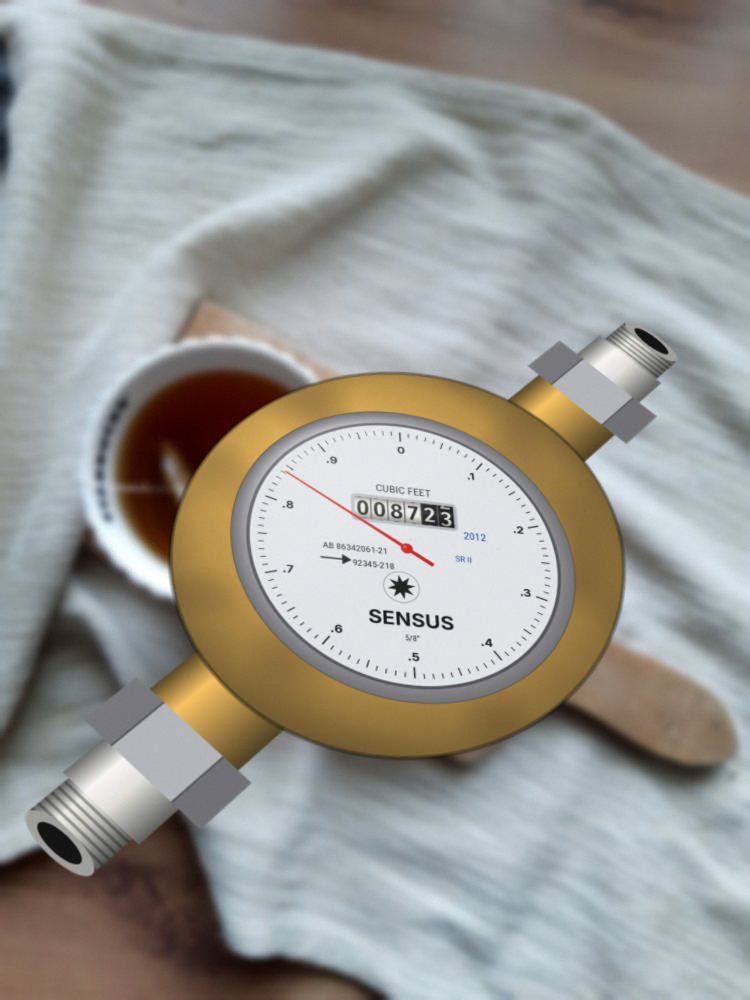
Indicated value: 8722.84ft³
